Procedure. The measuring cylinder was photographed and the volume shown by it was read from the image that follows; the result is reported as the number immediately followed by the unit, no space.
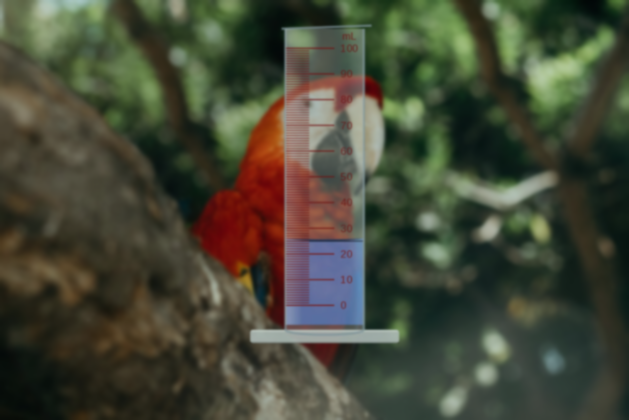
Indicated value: 25mL
